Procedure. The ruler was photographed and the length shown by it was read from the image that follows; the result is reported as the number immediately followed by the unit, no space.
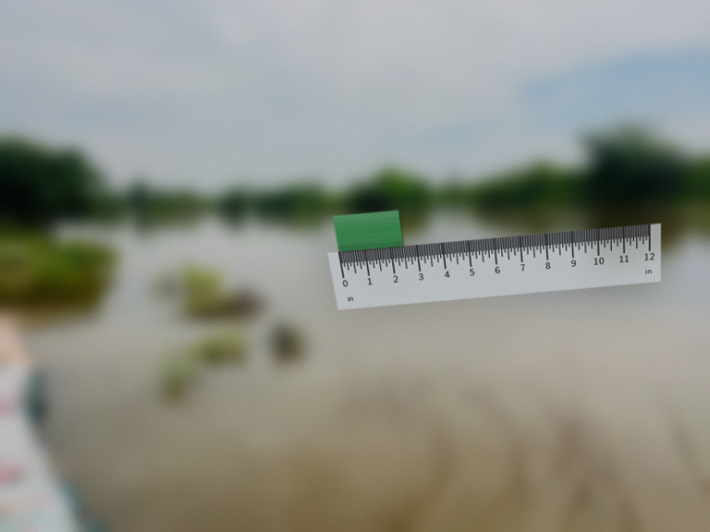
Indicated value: 2.5in
